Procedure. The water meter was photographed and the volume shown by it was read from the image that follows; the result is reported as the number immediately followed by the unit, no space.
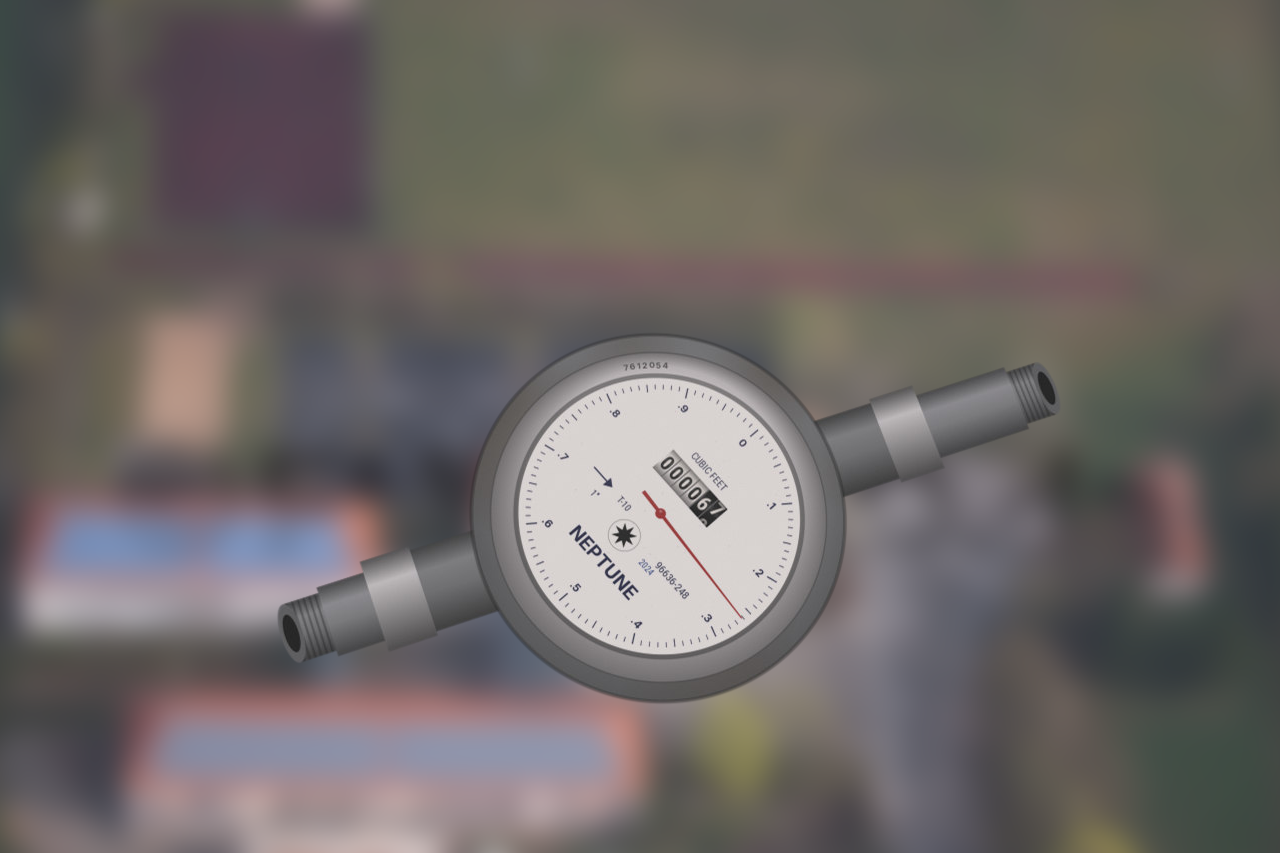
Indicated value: 67.26ft³
